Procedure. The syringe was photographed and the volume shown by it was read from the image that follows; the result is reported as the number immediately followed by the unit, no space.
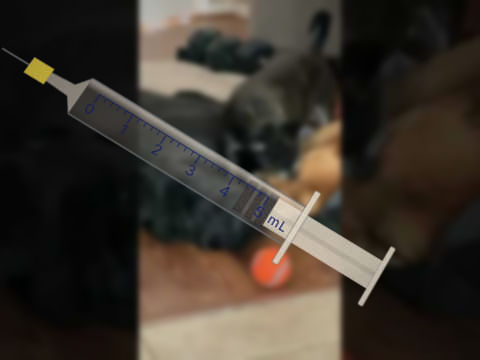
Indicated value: 4.4mL
